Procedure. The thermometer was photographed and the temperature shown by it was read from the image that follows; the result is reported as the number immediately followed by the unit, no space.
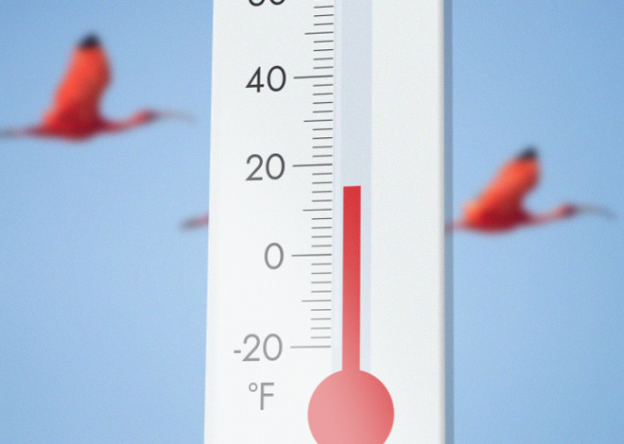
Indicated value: 15°F
